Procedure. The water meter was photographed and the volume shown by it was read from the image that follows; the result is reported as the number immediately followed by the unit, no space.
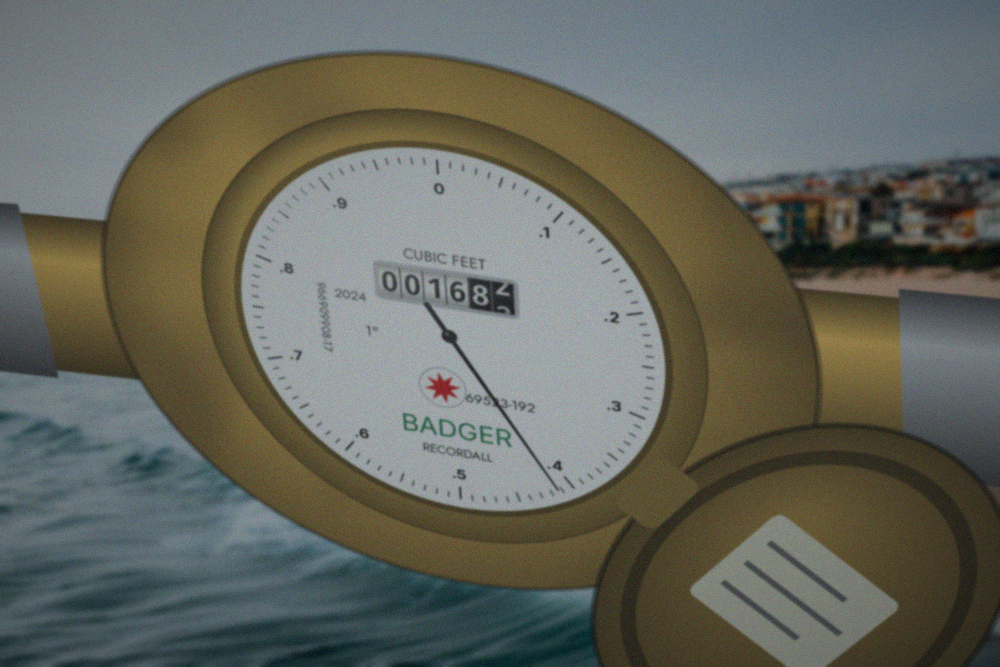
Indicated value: 1682.41ft³
